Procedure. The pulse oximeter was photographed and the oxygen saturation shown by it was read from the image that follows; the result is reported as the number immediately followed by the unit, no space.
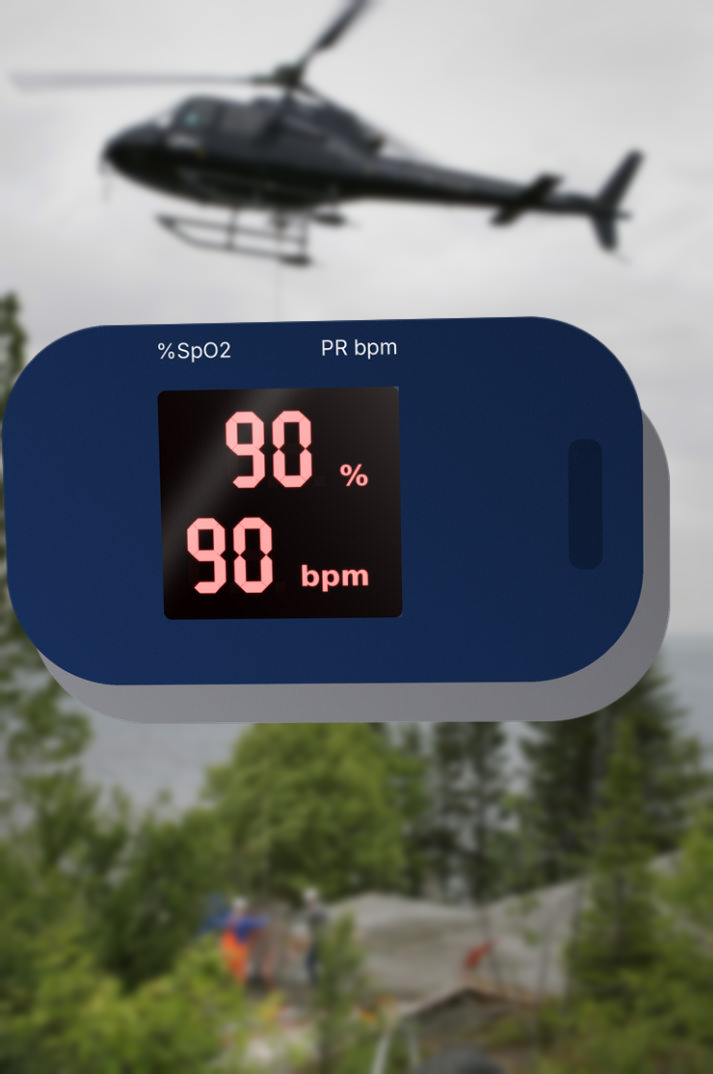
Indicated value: 90%
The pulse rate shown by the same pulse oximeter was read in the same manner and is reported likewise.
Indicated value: 90bpm
